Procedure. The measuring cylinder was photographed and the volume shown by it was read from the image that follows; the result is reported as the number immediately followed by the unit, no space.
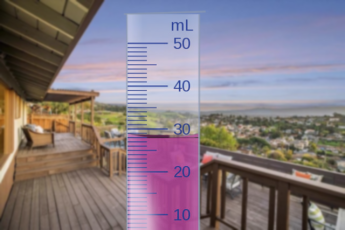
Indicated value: 28mL
